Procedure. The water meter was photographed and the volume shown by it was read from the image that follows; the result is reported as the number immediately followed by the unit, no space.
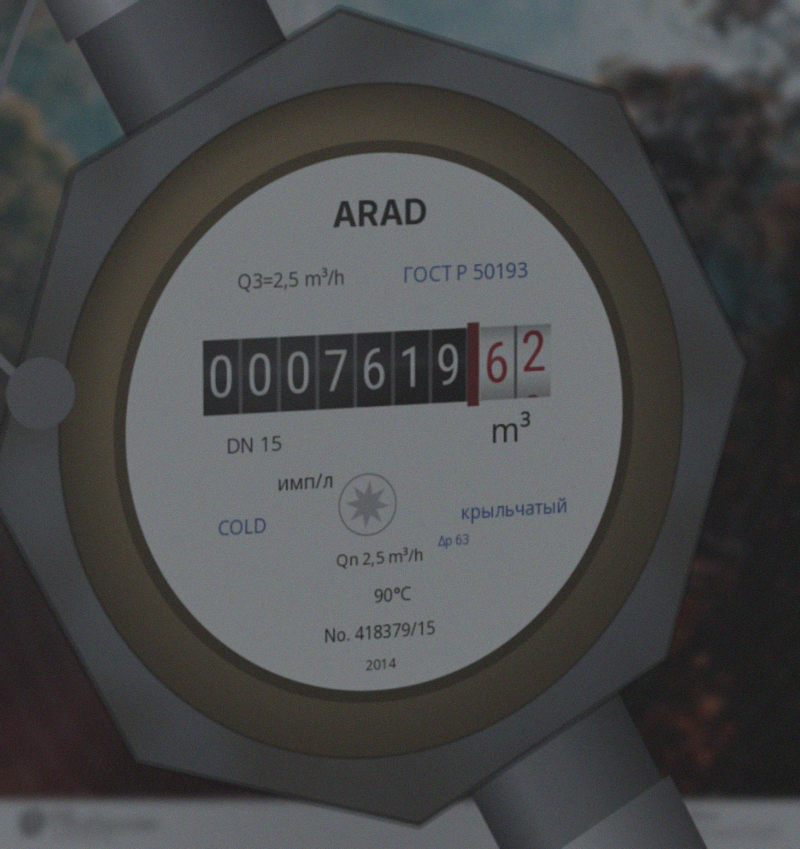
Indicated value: 7619.62m³
